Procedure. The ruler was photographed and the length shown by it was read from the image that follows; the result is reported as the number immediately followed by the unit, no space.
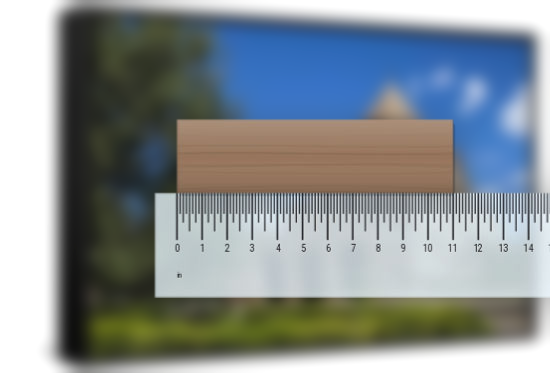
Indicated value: 11in
